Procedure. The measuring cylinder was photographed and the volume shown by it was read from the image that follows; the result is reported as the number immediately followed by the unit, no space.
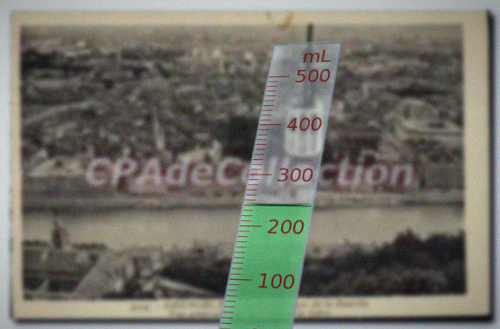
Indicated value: 240mL
